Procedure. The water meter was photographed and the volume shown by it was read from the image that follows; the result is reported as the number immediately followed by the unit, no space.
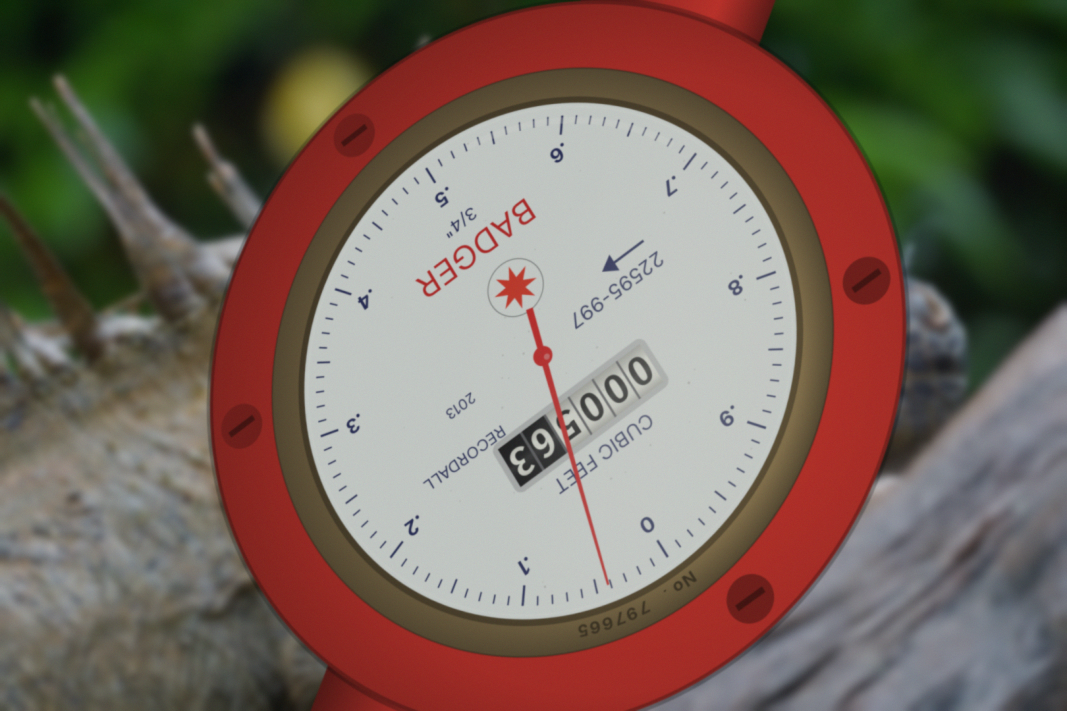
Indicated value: 563.04ft³
